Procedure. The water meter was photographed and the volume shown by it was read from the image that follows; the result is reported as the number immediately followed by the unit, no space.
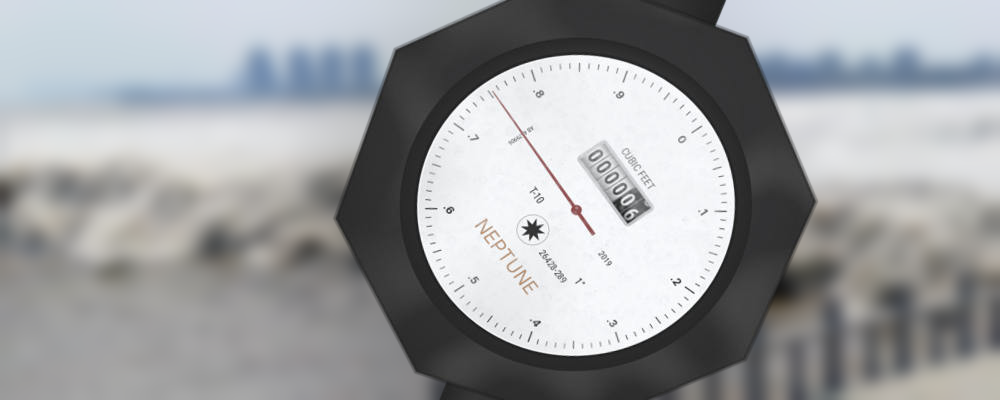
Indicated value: 5.75ft³
